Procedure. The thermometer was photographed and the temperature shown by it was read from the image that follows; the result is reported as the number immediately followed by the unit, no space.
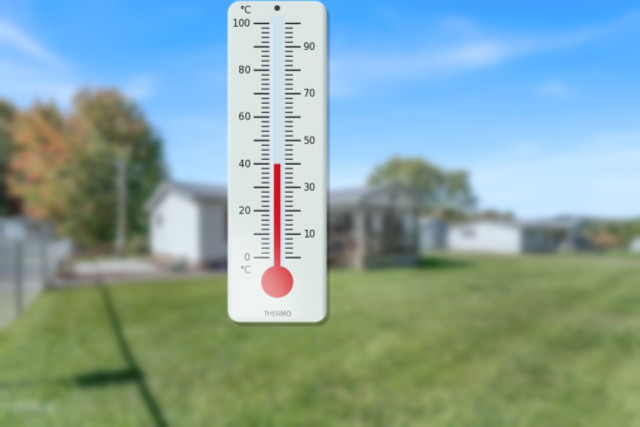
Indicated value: 40°C
